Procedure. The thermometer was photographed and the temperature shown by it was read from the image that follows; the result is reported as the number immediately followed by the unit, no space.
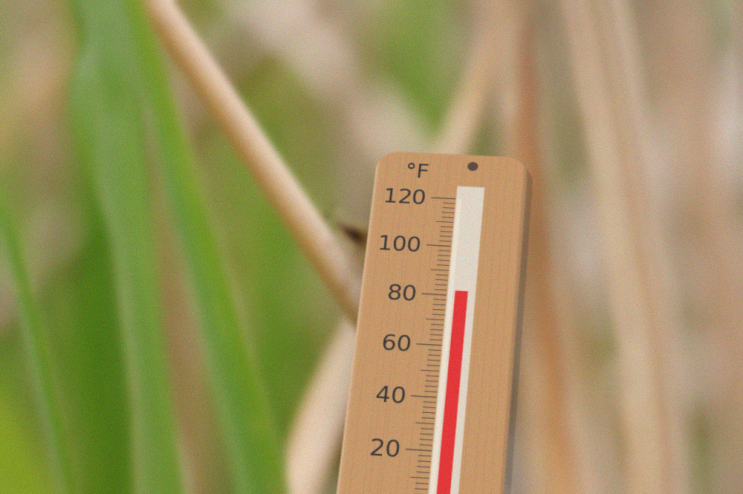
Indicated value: 82°F
